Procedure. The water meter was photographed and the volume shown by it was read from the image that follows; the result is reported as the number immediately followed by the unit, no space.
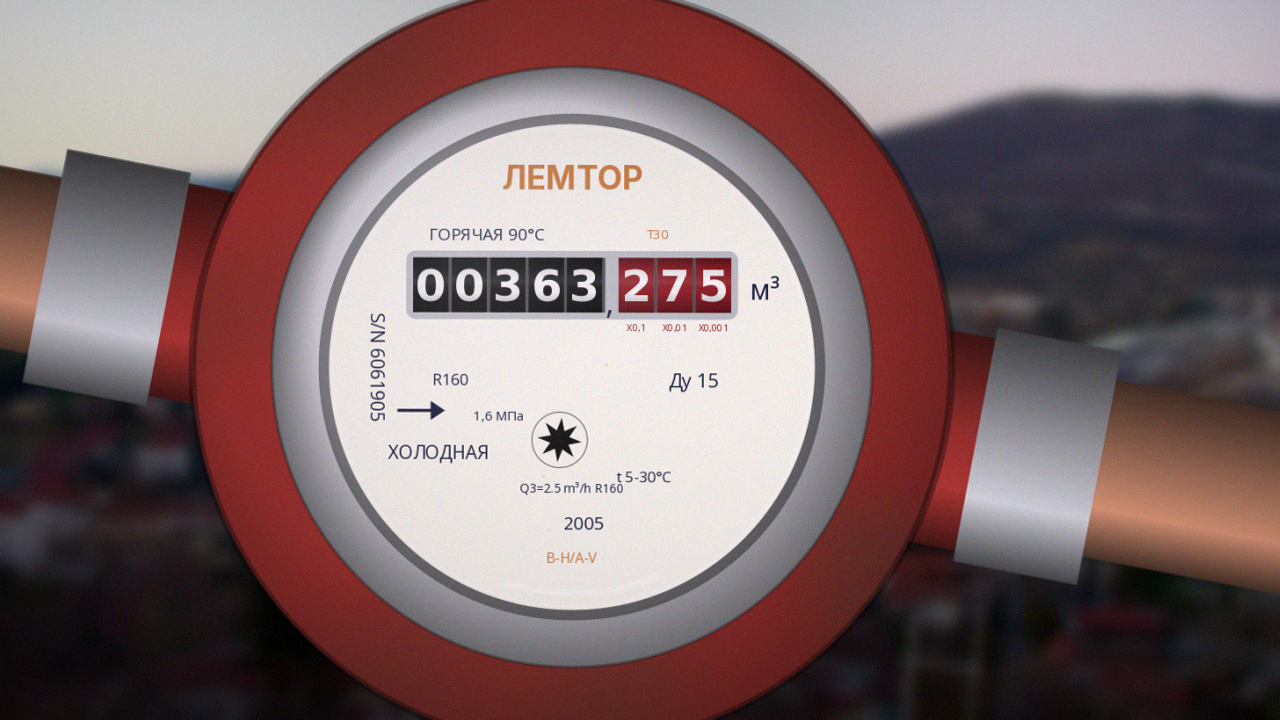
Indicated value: 363.275m³
